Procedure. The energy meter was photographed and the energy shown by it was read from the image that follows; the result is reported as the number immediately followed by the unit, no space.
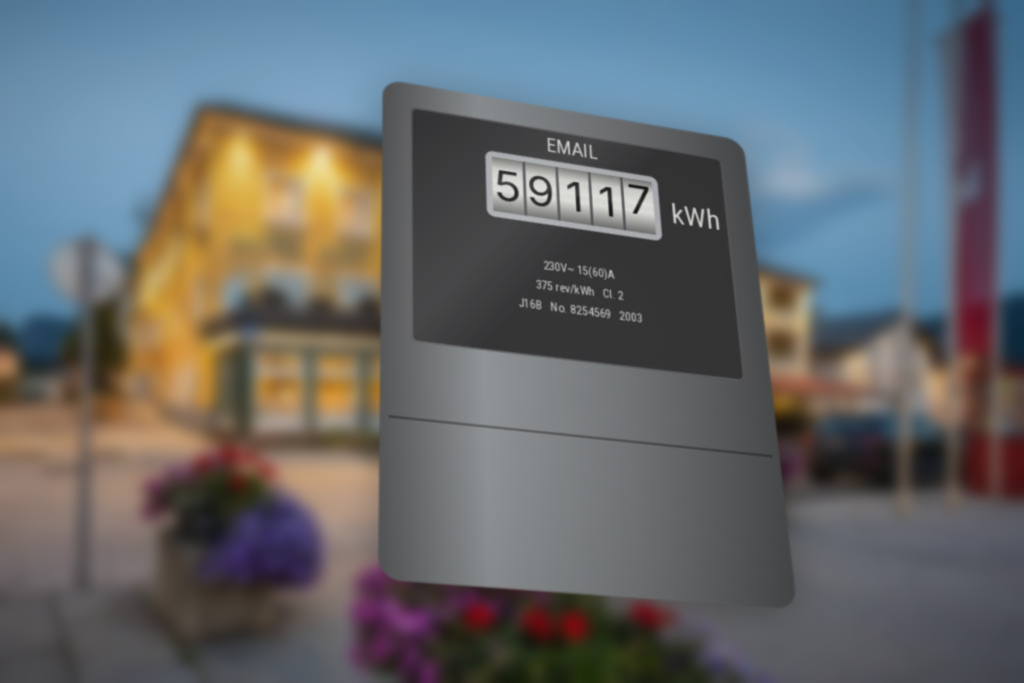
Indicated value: 59117kWh
